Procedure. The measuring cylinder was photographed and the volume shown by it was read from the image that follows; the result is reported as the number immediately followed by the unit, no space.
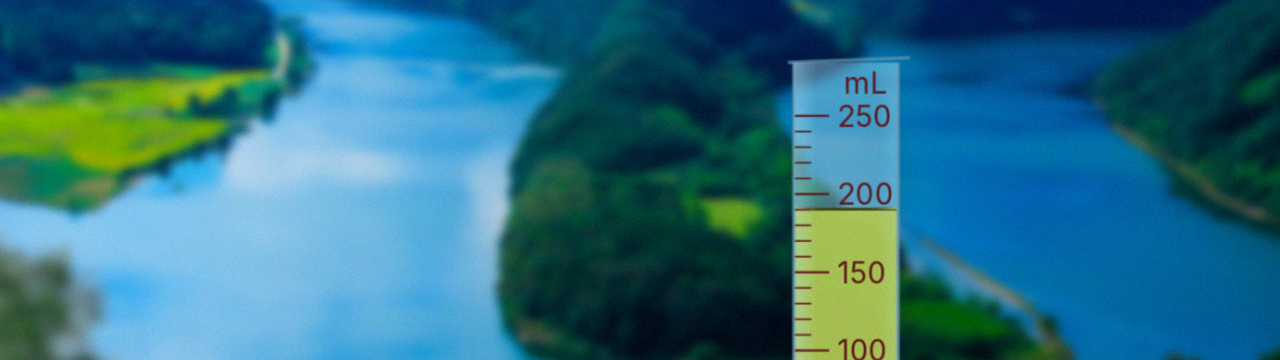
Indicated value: 190mL
